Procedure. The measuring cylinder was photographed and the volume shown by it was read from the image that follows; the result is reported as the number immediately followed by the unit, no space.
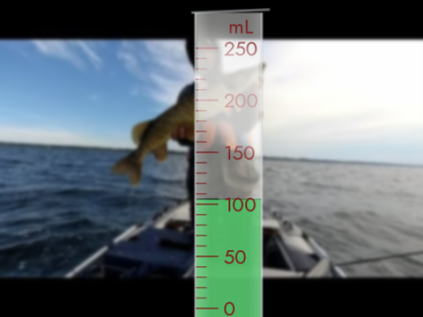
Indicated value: 105mL
